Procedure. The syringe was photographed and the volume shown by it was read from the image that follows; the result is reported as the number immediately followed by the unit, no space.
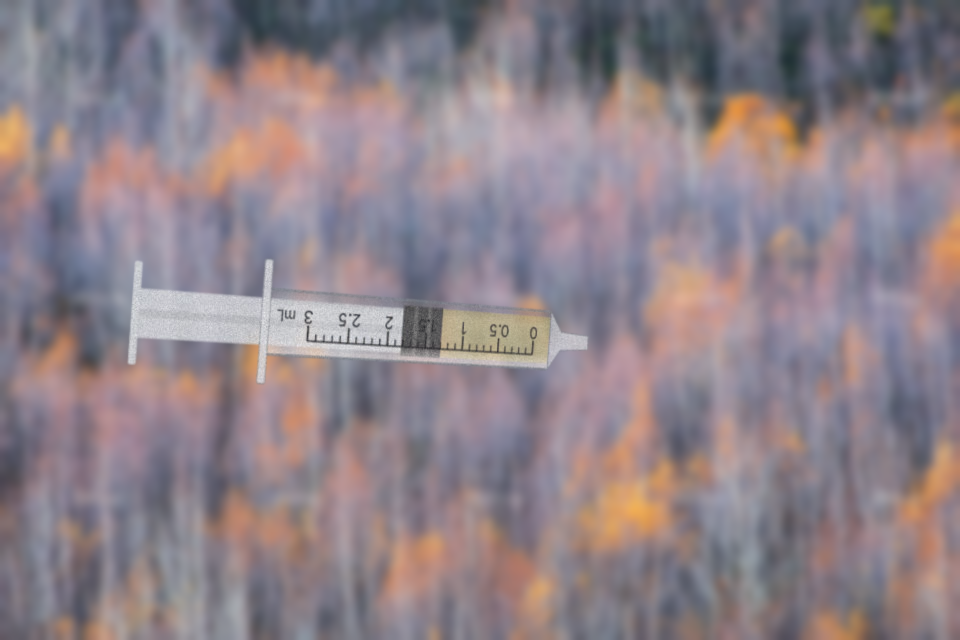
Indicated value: 1.3mL
